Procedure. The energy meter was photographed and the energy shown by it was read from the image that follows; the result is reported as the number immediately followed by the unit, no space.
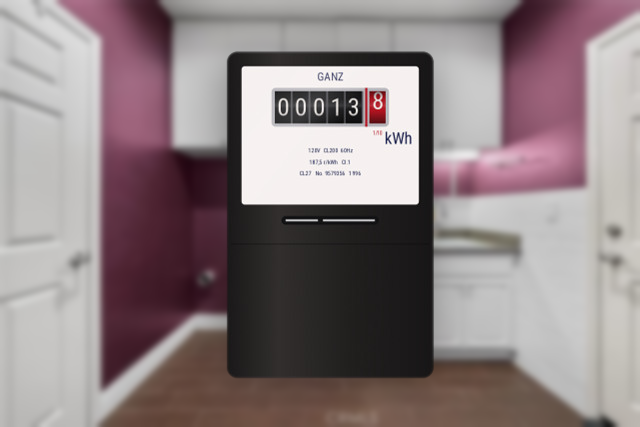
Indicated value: 13.8kWh
